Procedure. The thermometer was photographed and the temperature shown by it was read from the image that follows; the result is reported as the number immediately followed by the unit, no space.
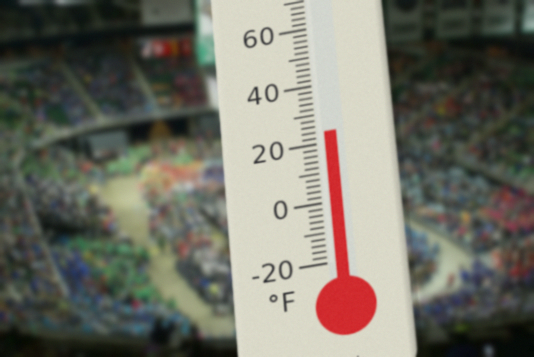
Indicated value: 24°F
